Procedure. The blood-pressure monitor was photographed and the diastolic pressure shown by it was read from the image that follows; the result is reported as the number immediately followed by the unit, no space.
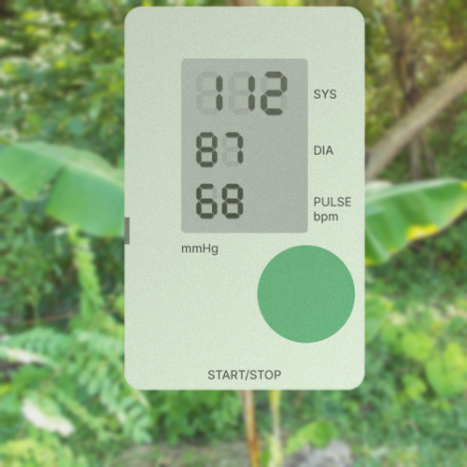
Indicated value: 87mmHg
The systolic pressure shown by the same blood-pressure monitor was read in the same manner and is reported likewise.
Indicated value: 112mmHg
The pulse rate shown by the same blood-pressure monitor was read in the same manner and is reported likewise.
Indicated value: 68bpm
